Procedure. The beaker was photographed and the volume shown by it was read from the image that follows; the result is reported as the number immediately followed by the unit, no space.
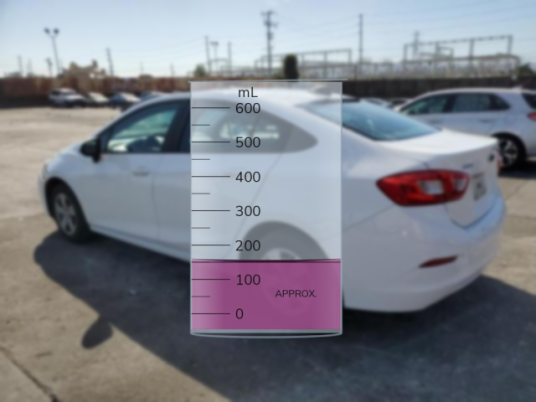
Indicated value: 150mL
